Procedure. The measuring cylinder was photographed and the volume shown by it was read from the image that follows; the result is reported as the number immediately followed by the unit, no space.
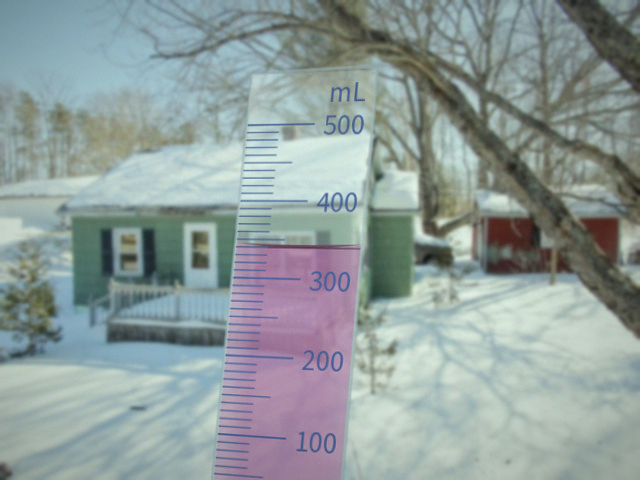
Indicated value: 340mL
